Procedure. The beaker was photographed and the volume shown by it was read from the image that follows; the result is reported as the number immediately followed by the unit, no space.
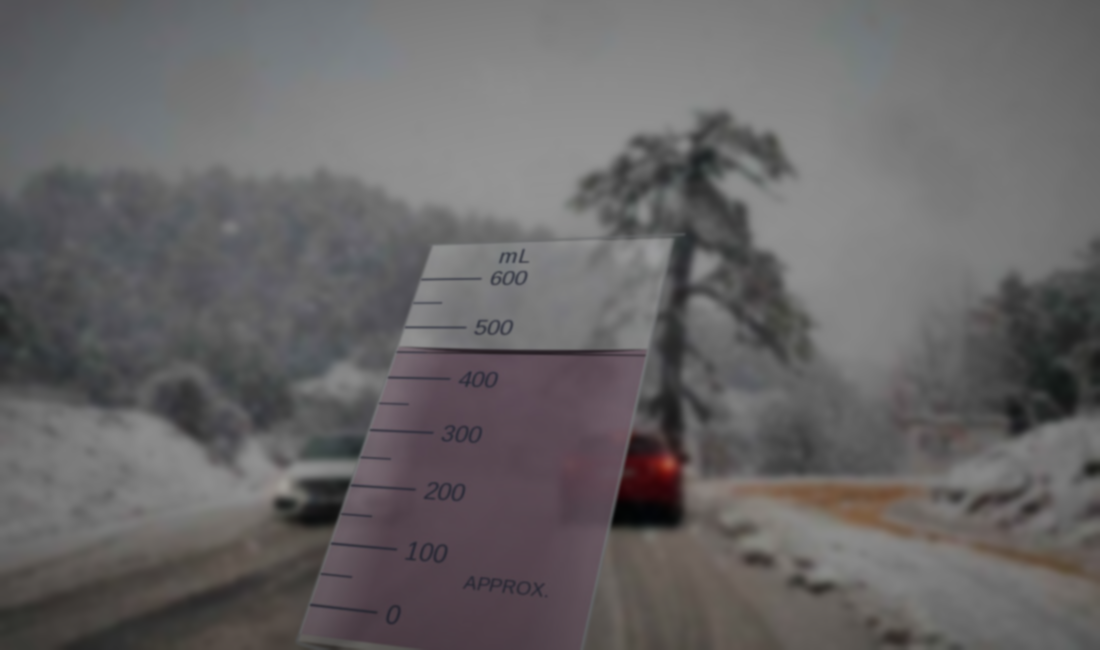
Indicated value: 450mL
